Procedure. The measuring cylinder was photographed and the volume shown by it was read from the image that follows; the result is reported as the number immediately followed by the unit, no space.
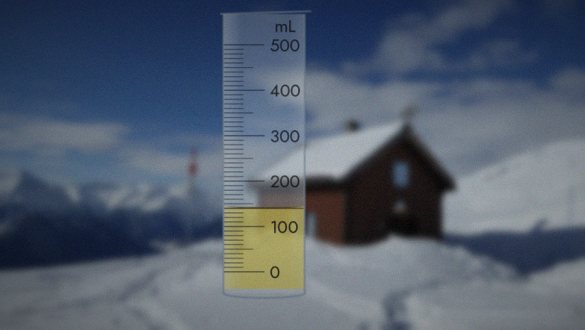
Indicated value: 140mL
